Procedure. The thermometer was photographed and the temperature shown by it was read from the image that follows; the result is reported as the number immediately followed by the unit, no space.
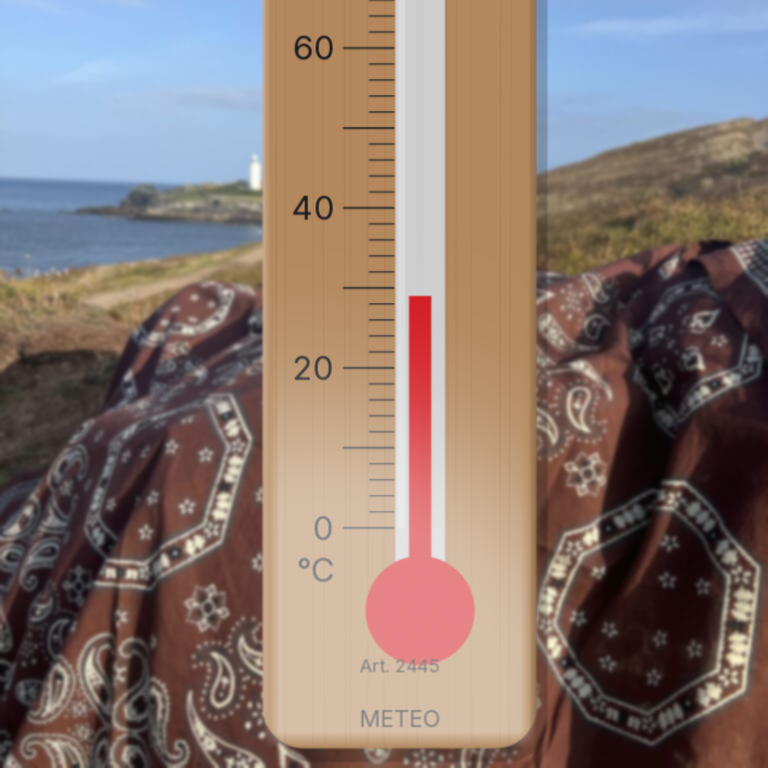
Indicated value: 29°C
